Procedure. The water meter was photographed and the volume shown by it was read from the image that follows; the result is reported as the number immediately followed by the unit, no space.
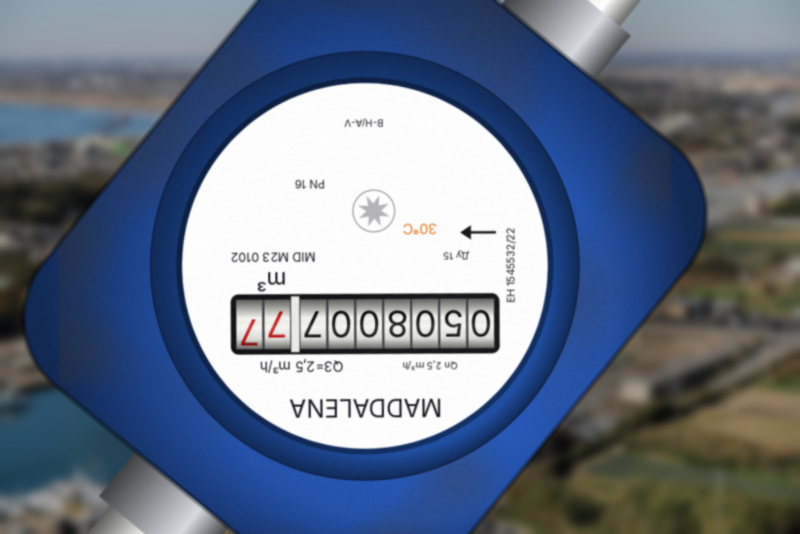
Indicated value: 508007.77m³
